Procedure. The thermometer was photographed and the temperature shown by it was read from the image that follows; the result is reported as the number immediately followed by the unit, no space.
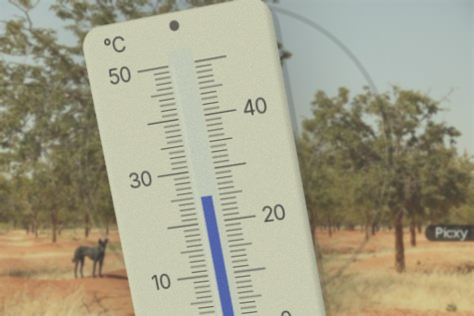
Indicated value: 25°C
